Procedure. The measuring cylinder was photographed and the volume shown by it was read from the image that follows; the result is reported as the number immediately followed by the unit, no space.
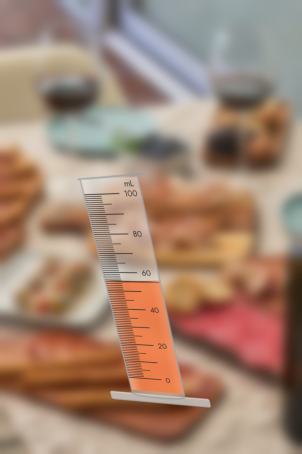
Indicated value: 55mL
